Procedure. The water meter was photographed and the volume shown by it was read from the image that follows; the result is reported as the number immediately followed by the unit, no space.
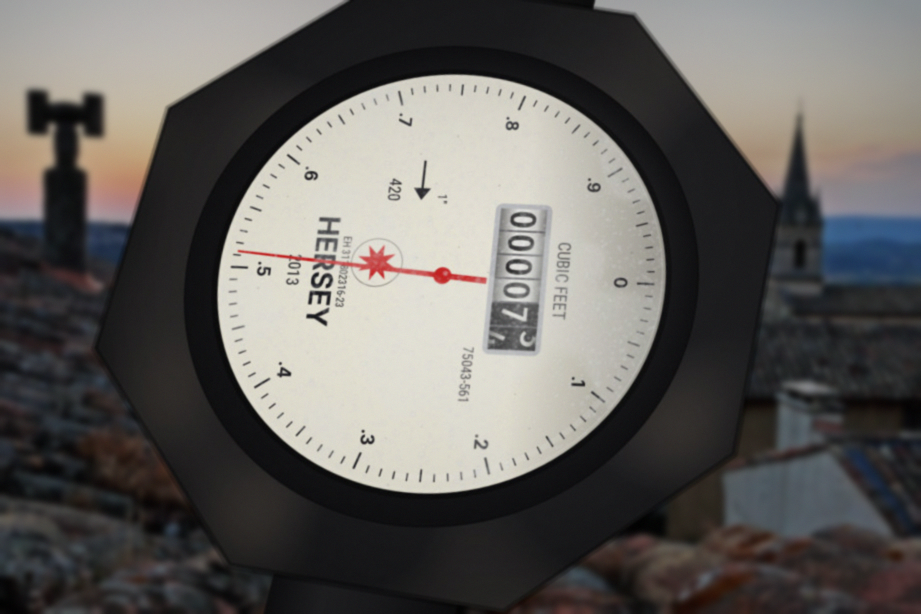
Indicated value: 73.51ft³
